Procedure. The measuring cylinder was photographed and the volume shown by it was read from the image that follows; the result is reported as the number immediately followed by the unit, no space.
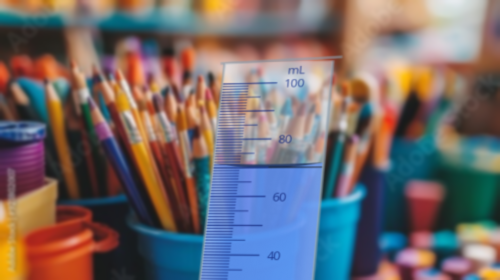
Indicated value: 70mL
